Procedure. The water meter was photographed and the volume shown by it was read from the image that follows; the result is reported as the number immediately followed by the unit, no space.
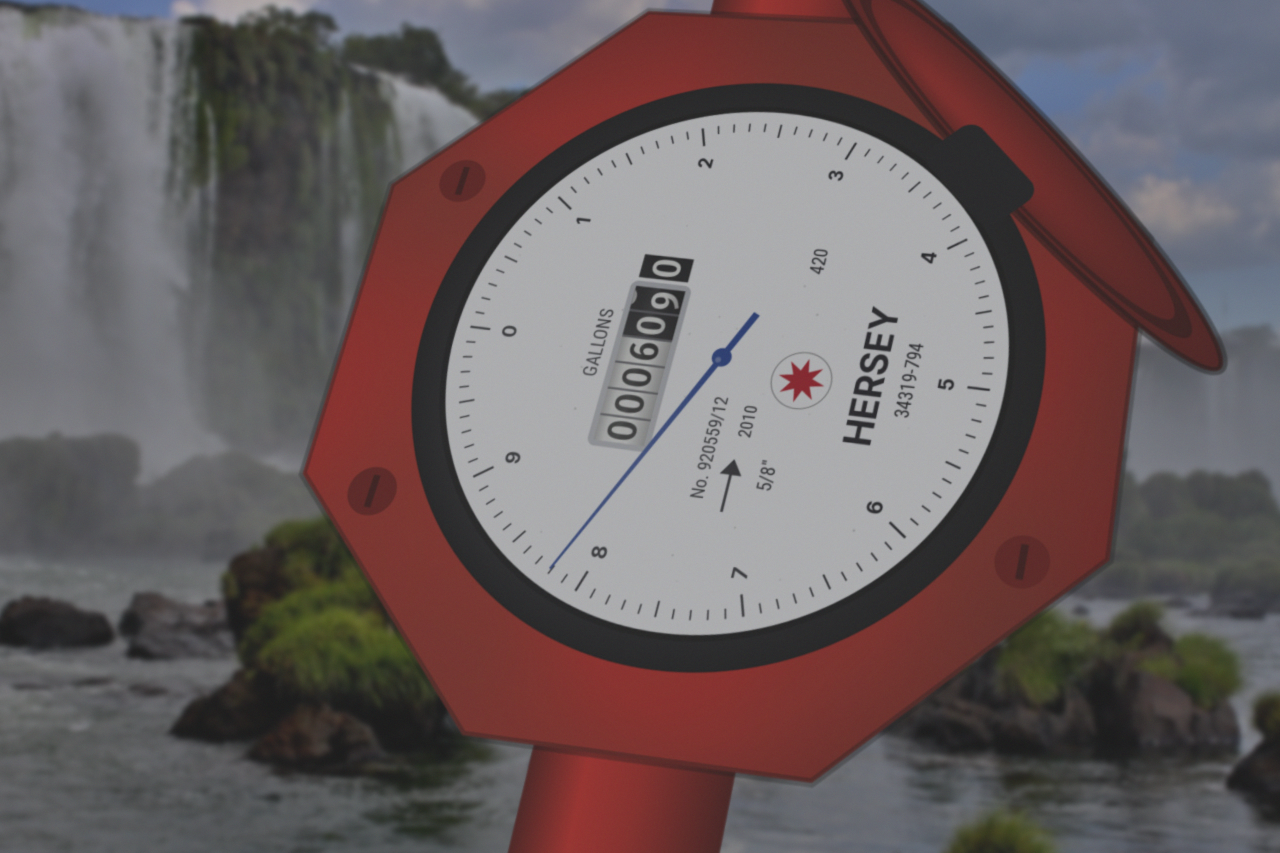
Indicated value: 6088.2gal
